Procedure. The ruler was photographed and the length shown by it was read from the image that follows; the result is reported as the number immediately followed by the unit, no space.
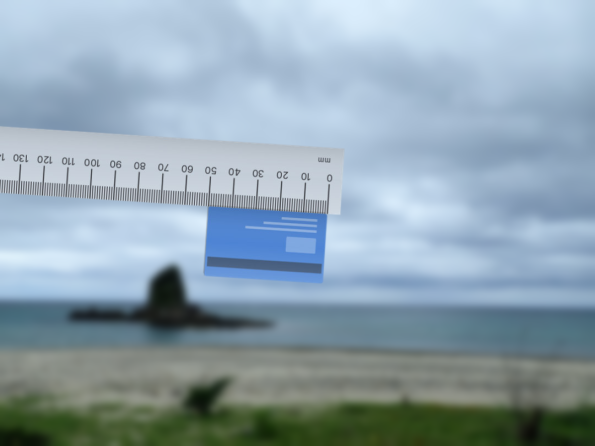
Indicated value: 50mm
